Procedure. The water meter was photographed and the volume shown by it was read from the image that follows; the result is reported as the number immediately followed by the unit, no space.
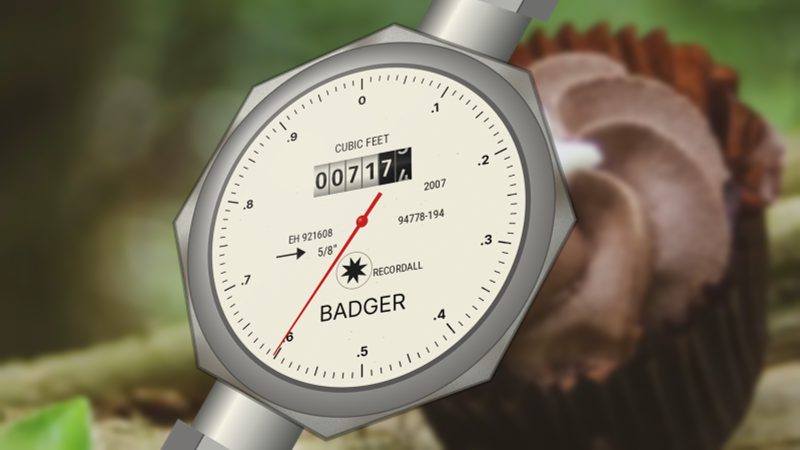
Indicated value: 7173.60ft³
